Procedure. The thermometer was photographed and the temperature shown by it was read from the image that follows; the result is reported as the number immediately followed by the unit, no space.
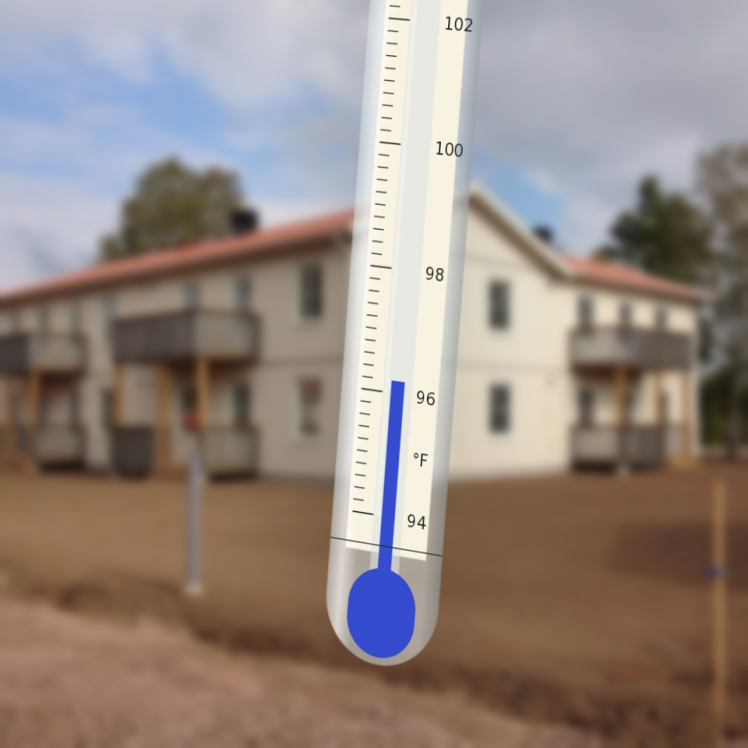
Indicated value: 96.2°F
